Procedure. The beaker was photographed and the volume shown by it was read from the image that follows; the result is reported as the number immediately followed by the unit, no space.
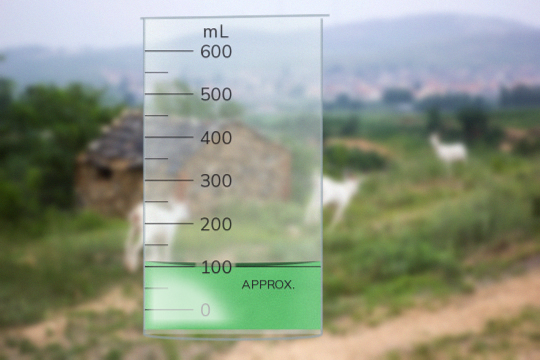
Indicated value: 100mL
